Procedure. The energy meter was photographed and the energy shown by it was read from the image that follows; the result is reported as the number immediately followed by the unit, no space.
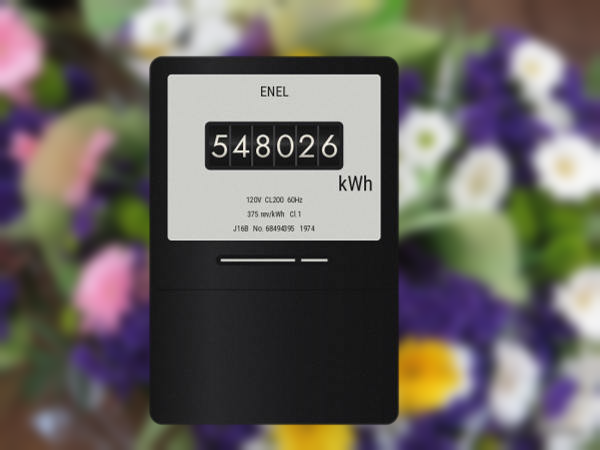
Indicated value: 548026kWh
